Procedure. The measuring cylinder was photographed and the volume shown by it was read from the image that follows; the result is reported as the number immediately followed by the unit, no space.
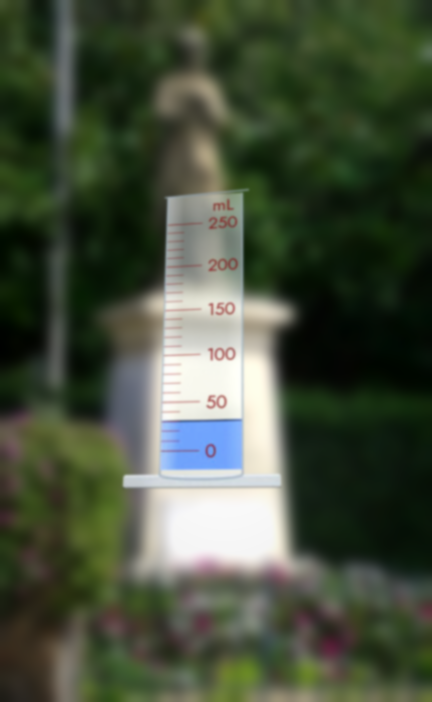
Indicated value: 30mL
